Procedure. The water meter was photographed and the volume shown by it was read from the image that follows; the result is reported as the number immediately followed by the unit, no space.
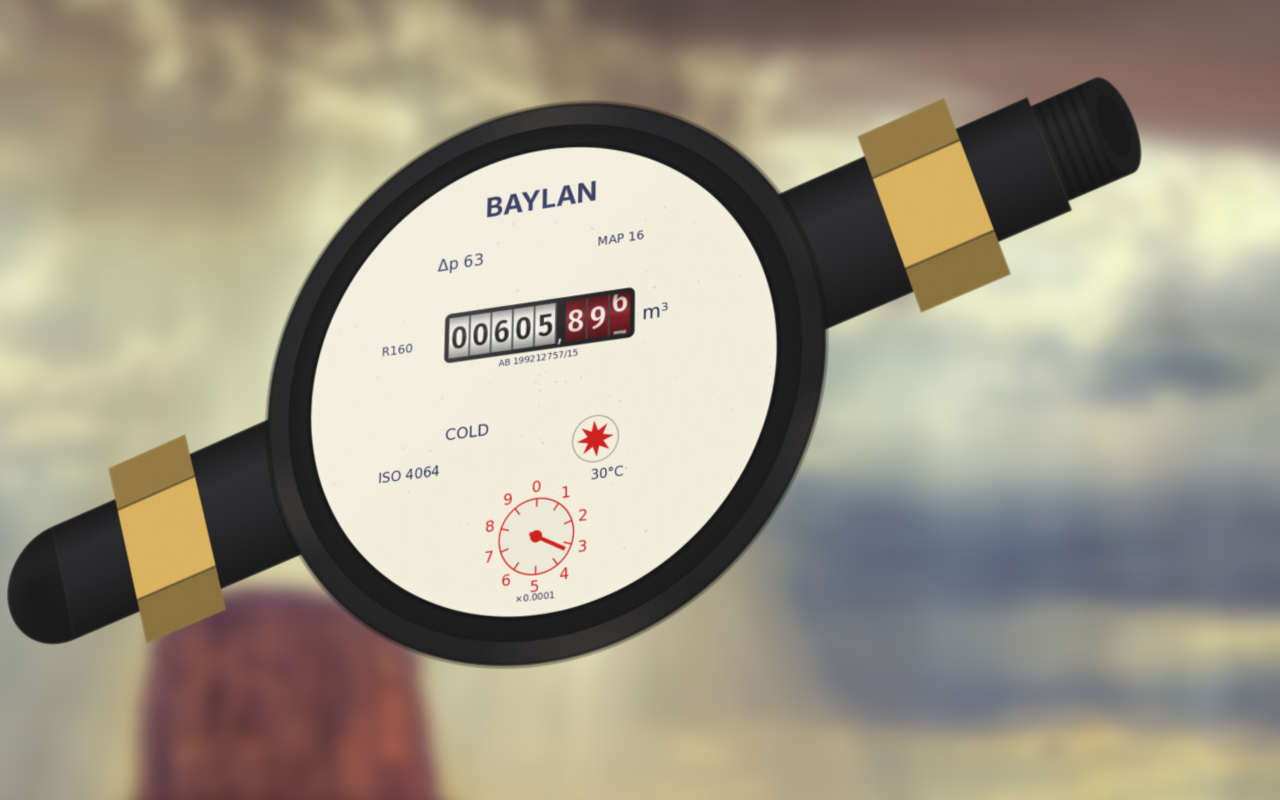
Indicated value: 605.8963m³
